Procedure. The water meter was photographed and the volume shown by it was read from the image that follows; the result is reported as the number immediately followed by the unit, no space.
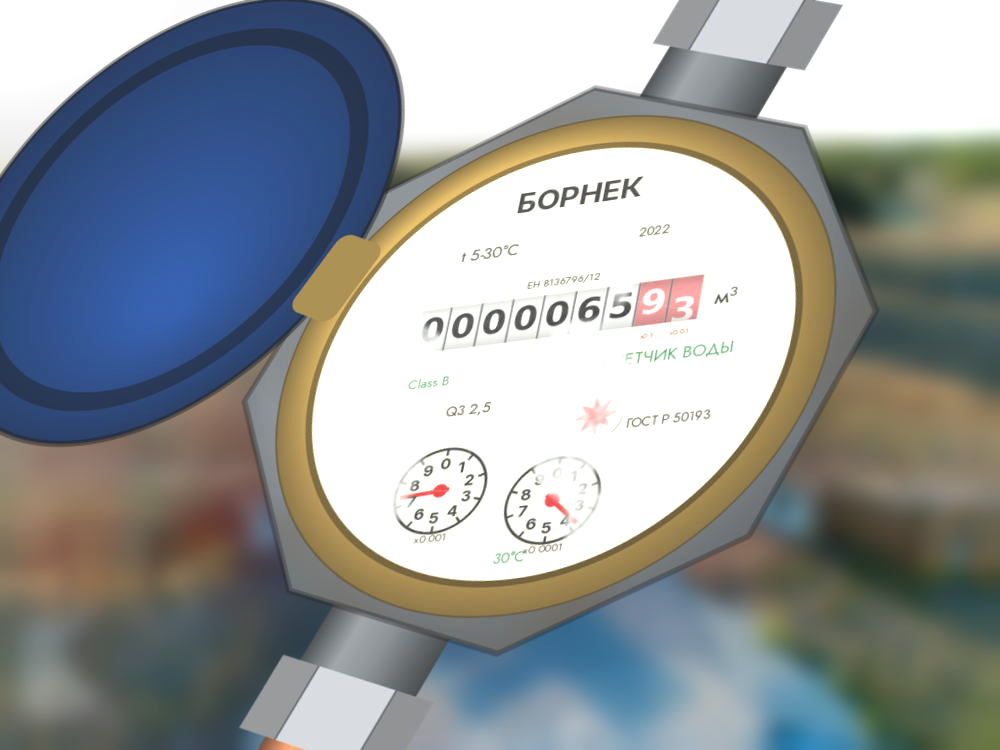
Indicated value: 65.9273m³
